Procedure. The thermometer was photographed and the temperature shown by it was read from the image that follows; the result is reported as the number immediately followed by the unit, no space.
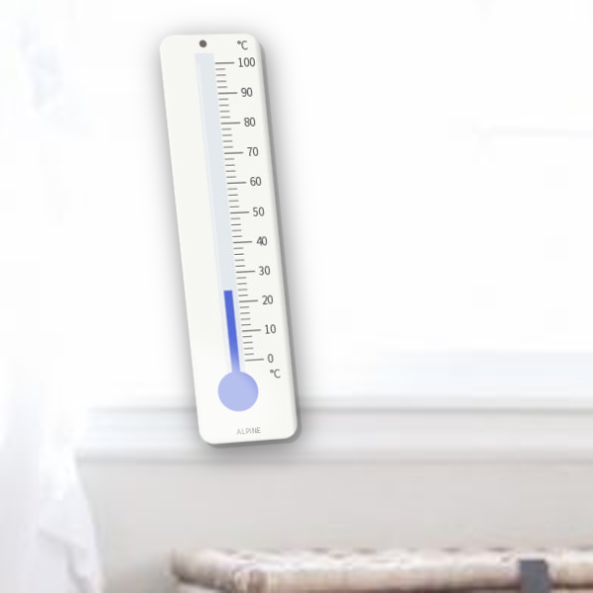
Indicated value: 24°C
